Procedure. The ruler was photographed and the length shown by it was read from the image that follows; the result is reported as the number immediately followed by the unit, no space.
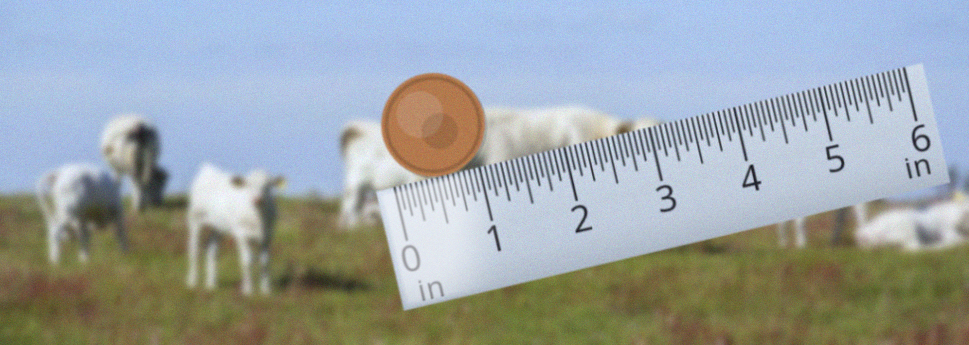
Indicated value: 1.1875in
